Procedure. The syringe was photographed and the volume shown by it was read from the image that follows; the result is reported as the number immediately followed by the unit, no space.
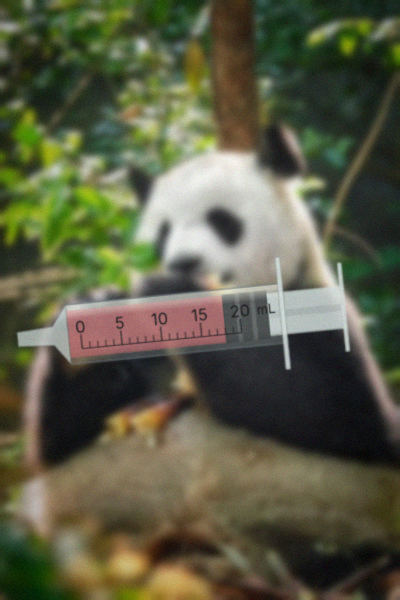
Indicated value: 18mL
